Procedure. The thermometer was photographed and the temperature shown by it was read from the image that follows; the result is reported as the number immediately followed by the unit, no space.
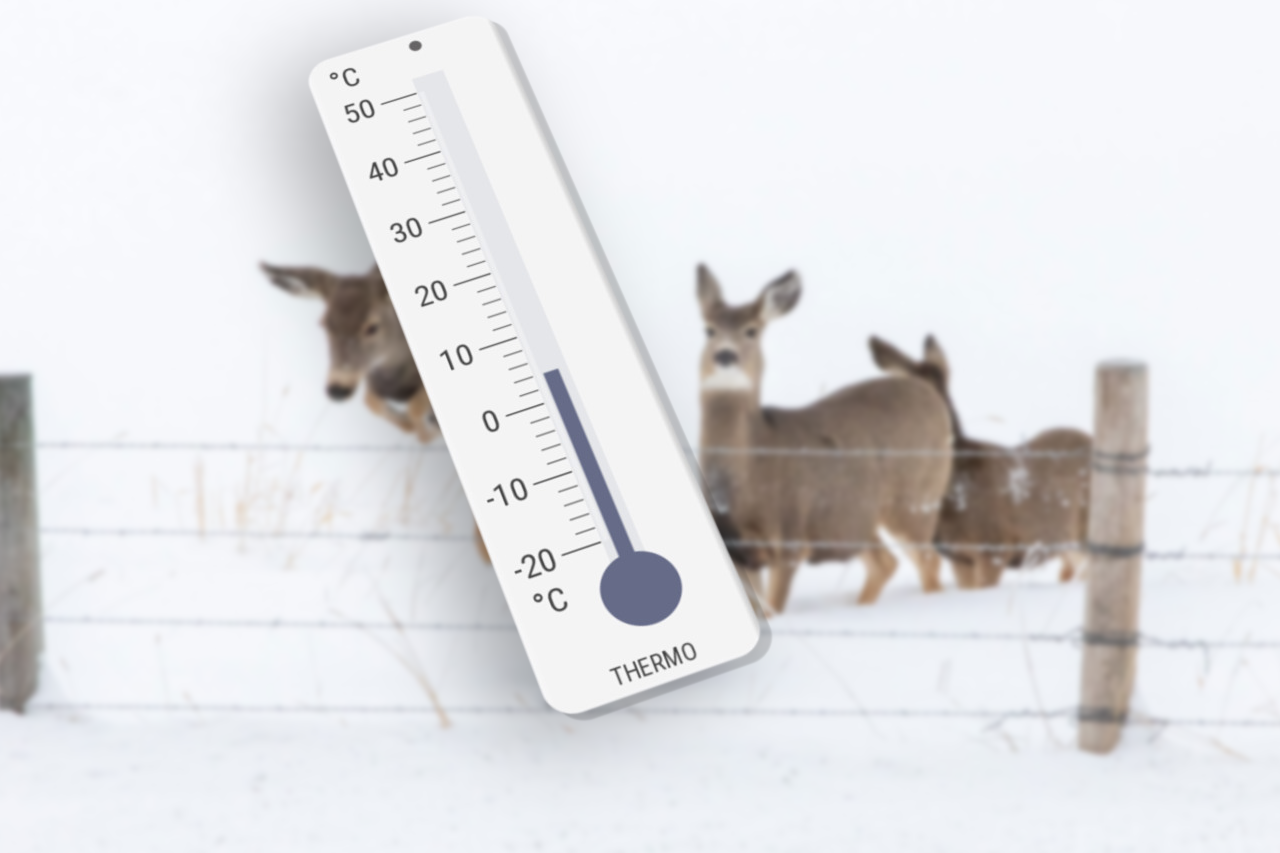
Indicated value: 4°C
